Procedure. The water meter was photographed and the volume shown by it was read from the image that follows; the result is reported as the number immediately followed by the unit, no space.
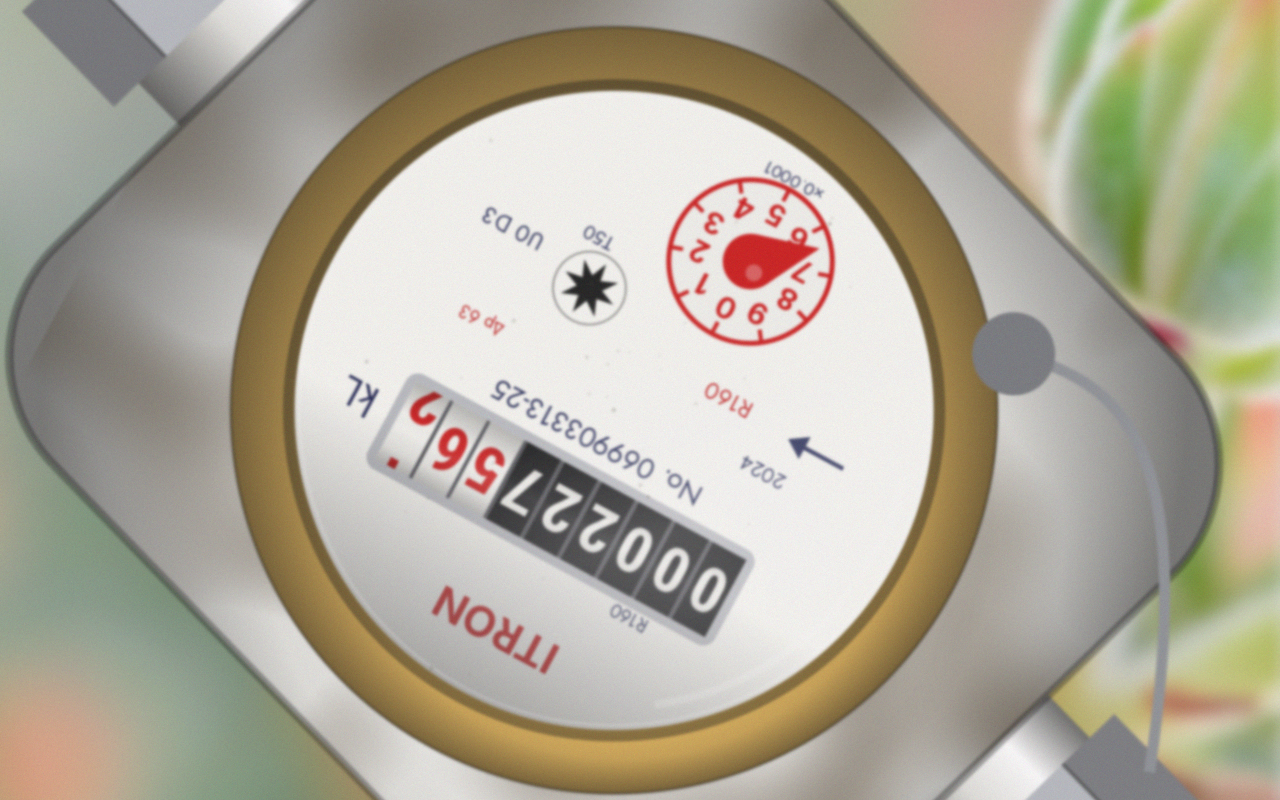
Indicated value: 227.5616kL
